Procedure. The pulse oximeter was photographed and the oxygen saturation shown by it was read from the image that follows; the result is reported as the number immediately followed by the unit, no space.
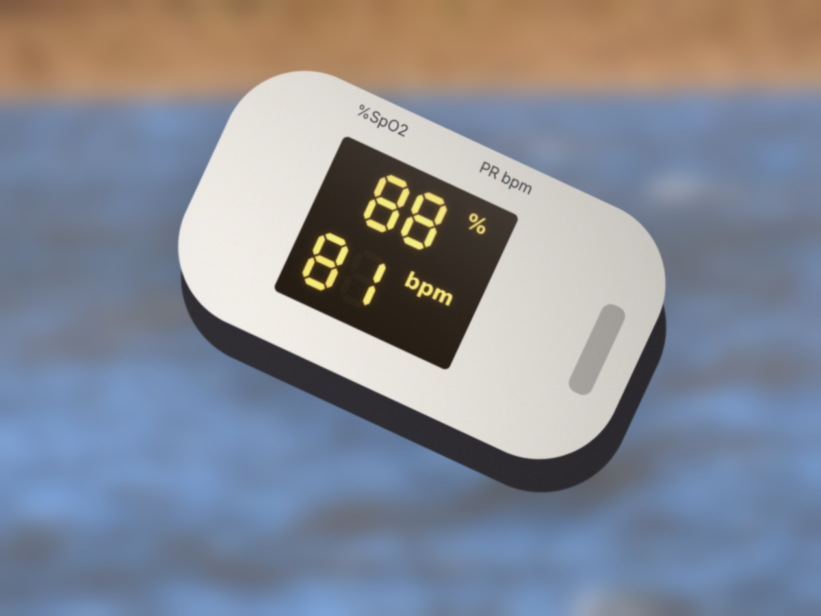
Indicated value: 88%
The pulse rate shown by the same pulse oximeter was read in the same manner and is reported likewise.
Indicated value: 81bpm
